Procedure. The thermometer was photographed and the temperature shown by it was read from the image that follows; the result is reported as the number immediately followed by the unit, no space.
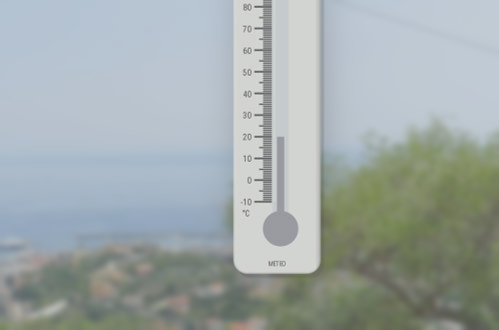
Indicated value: 20°C
